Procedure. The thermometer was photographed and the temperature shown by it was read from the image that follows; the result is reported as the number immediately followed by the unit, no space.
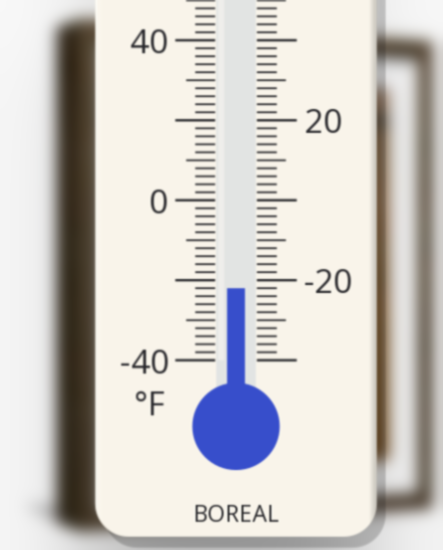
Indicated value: -22°F
